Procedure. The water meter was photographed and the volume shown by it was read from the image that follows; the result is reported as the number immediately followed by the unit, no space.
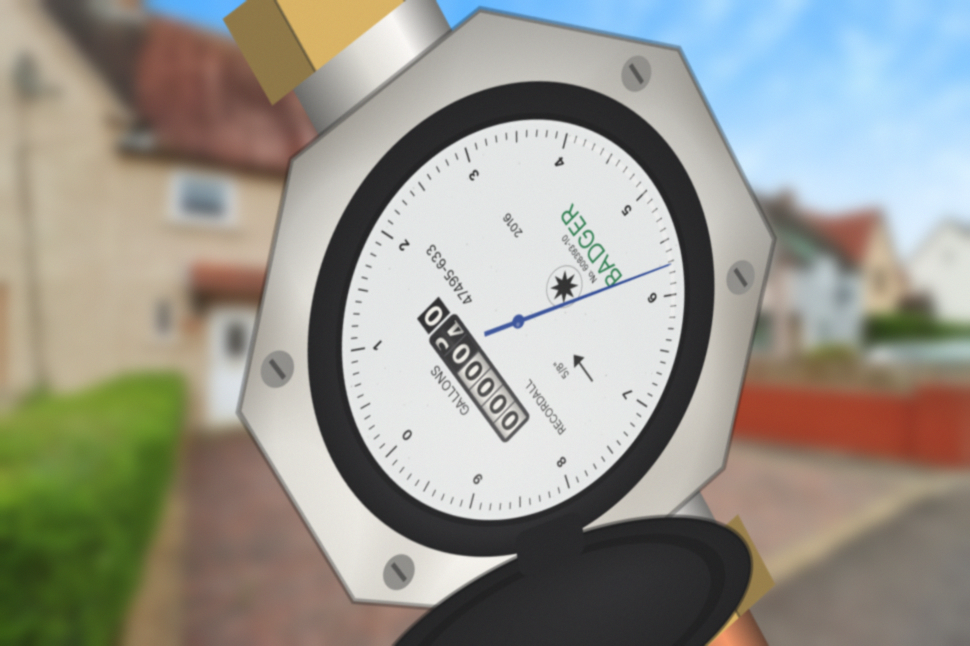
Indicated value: 35.7gal
